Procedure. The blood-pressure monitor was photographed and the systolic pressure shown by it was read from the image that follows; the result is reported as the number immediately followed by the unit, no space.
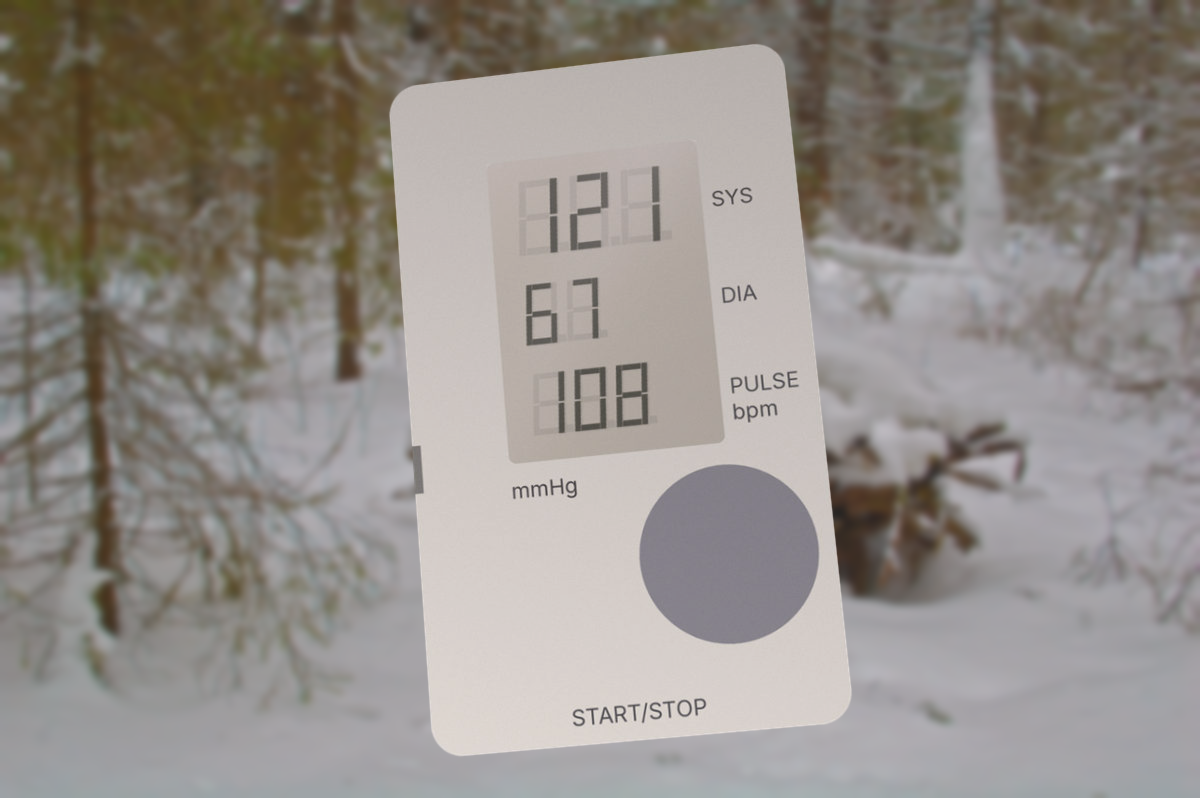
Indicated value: 121mmHg
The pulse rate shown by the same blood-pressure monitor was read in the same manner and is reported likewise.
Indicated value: 108bpm
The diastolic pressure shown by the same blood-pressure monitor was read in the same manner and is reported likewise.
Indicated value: 67mmHg
